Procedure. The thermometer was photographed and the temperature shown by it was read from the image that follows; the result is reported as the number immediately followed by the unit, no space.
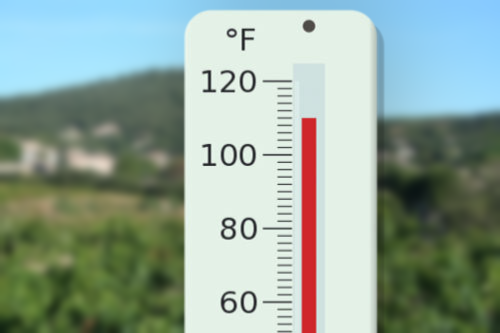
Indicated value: 110°F
